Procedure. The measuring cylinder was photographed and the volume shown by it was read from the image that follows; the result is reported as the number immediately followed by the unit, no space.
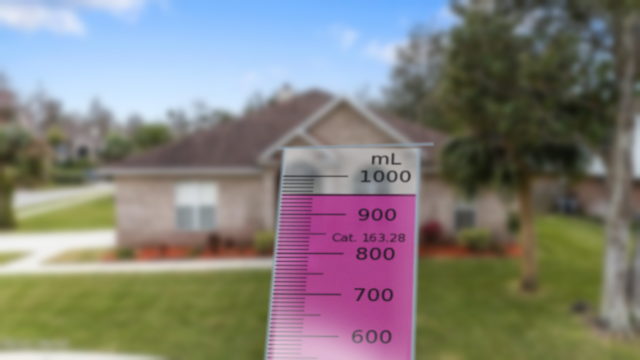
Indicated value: 950mL
